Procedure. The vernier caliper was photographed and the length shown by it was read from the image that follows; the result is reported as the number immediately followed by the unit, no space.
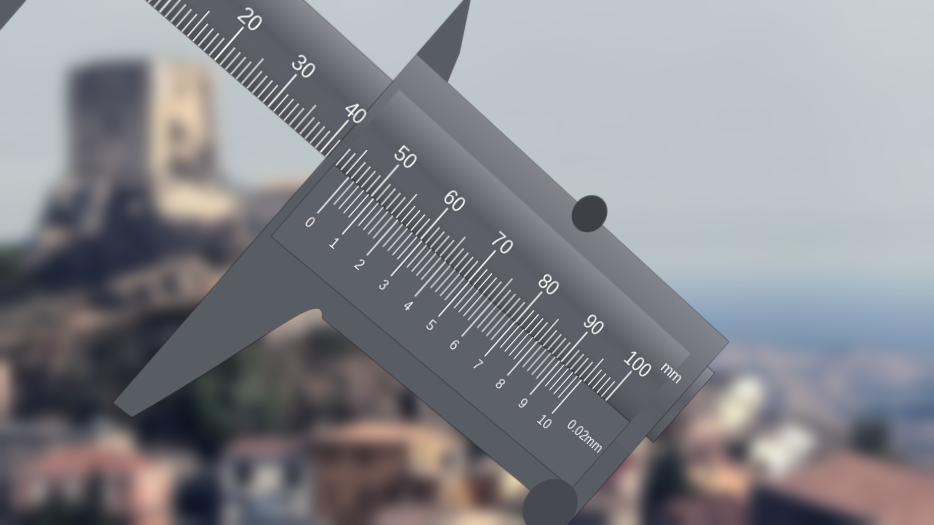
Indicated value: 45.6mm
